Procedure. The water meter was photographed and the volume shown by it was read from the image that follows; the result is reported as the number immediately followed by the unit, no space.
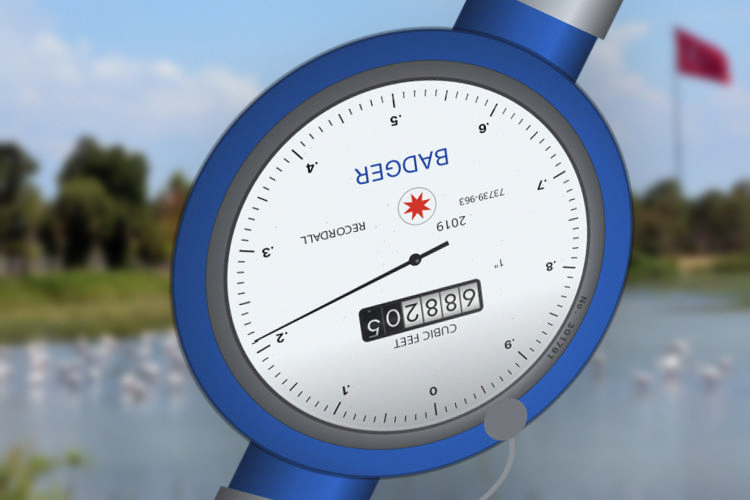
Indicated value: 688205.21ft³
